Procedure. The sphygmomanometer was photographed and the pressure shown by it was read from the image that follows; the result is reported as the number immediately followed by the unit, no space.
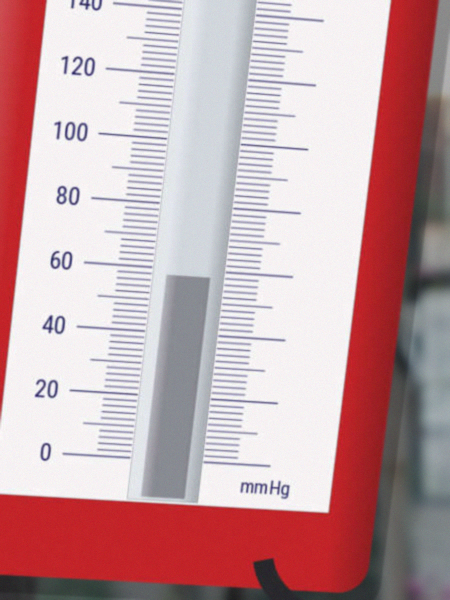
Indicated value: 58mmHg
